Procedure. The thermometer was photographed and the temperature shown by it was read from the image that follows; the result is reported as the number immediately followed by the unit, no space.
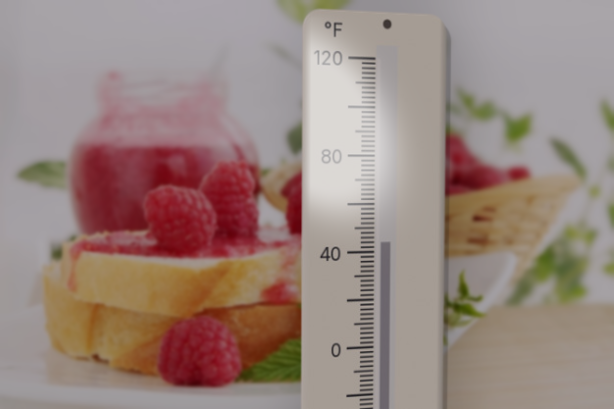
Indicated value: 44°F
